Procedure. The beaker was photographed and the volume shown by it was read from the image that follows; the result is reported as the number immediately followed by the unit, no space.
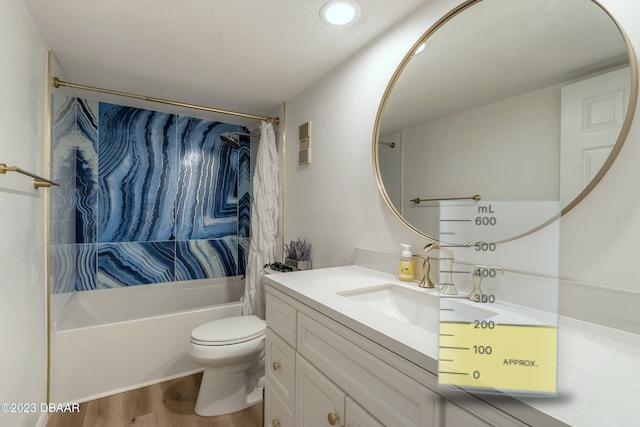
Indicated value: 200mL
